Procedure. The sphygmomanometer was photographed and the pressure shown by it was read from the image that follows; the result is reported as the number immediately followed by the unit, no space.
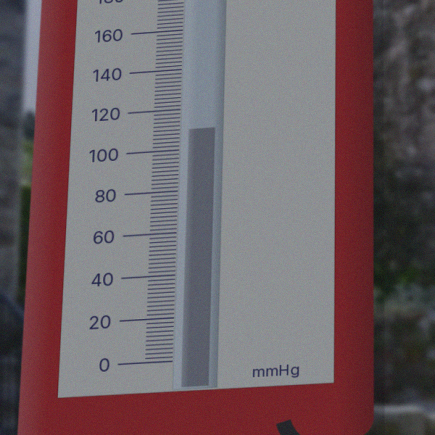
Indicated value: 110mmHg
